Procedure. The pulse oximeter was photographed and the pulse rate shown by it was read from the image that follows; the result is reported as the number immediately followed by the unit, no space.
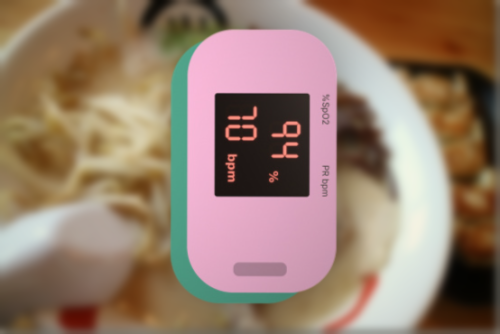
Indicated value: 70bpm
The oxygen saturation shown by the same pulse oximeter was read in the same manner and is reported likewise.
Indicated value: 94%
